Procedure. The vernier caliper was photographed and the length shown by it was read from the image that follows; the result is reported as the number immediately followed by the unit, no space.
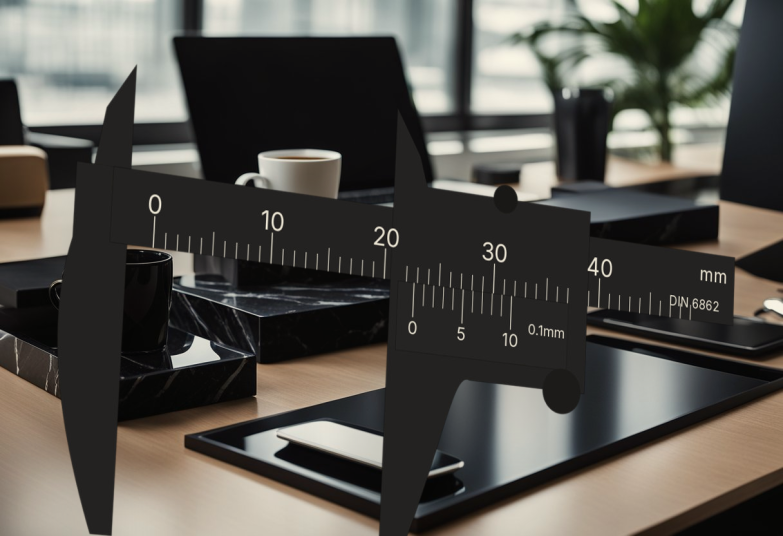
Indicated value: 22.7mm
